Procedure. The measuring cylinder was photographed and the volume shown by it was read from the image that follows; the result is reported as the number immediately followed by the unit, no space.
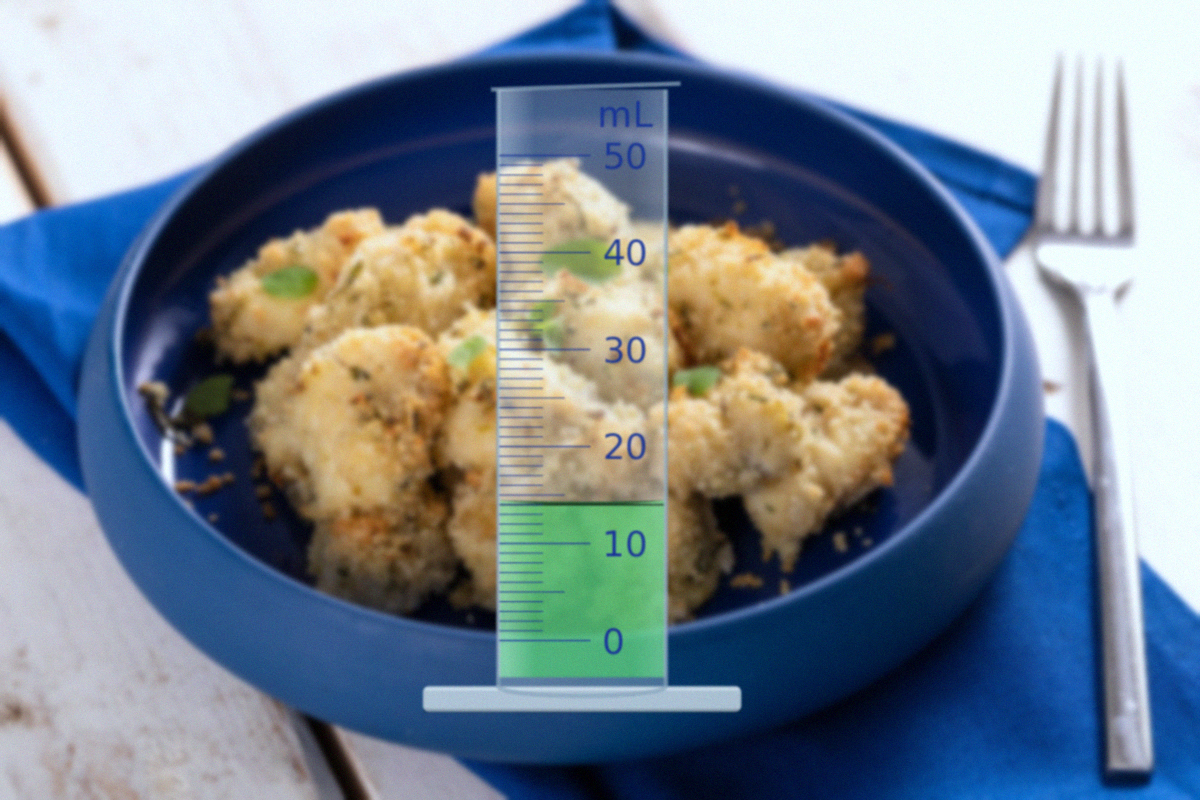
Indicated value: 14mL
